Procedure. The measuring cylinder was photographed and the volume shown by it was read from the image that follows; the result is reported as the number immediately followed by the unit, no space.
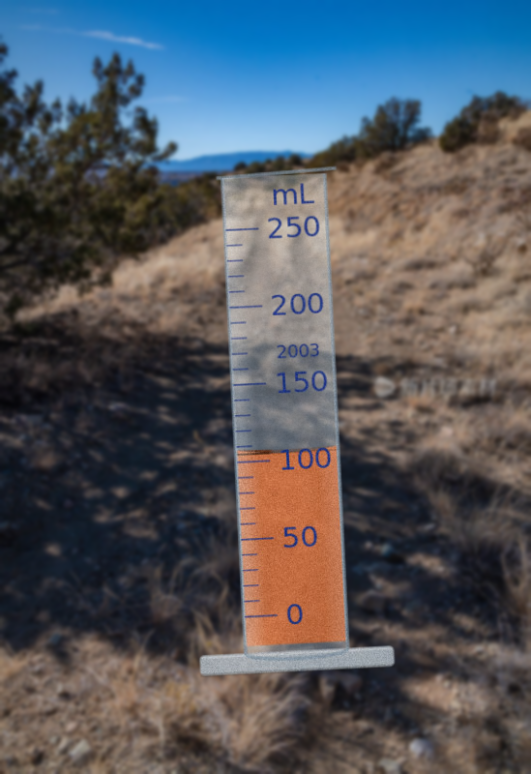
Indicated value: 105mL
